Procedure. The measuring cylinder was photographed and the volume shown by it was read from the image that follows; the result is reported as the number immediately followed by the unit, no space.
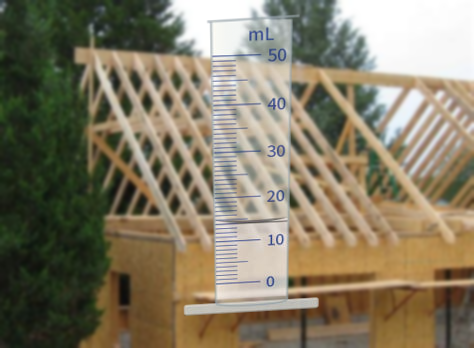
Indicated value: 14mL
